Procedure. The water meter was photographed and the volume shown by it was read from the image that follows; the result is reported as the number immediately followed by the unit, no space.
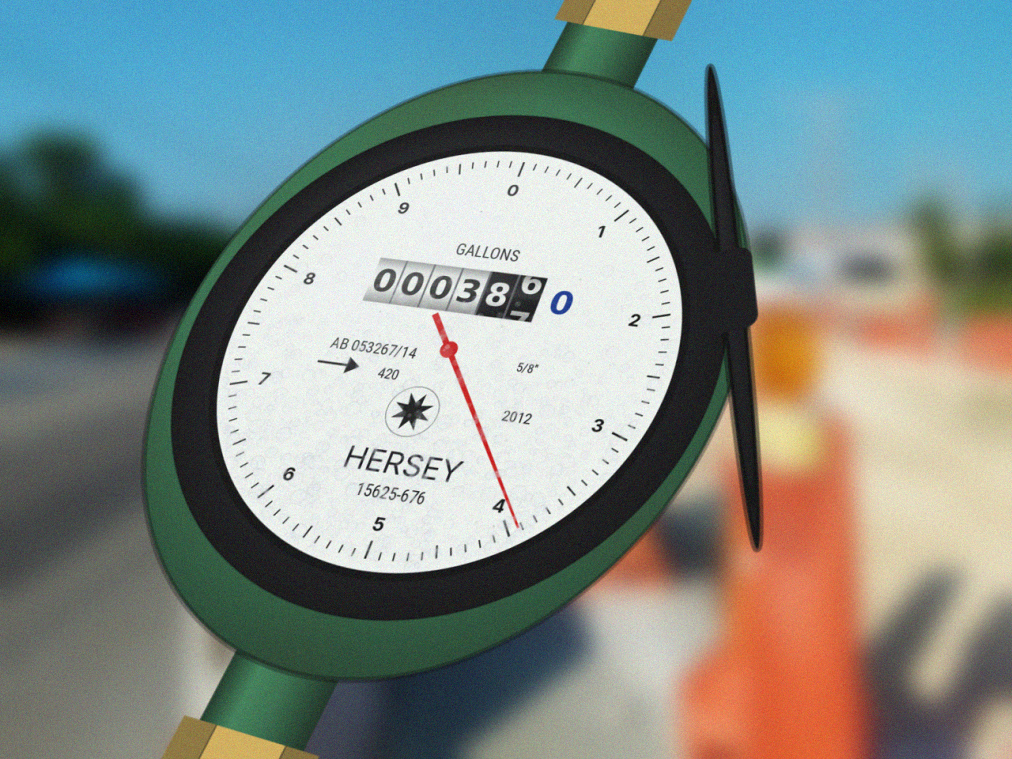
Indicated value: 3863.9gal
